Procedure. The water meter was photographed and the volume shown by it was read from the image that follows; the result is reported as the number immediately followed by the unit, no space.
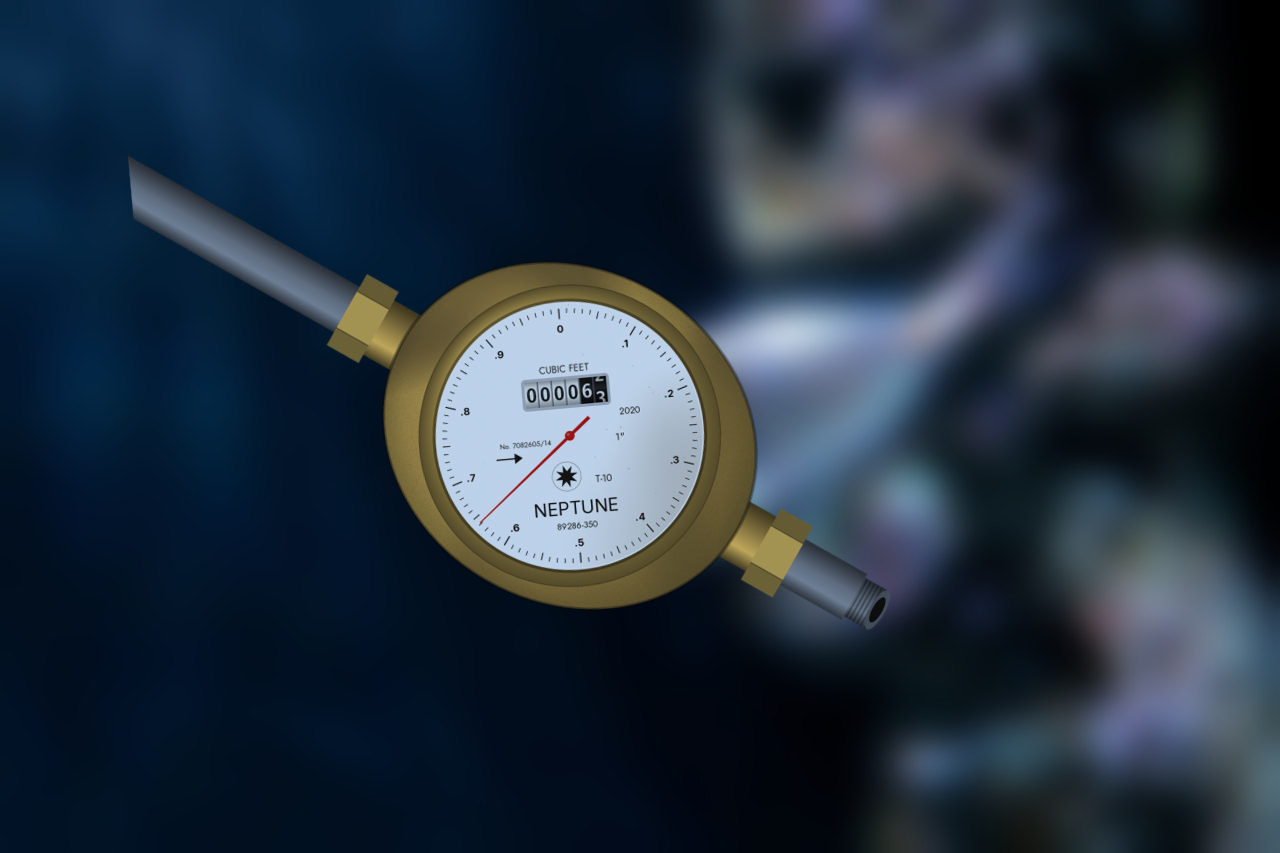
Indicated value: 62.64ft³
